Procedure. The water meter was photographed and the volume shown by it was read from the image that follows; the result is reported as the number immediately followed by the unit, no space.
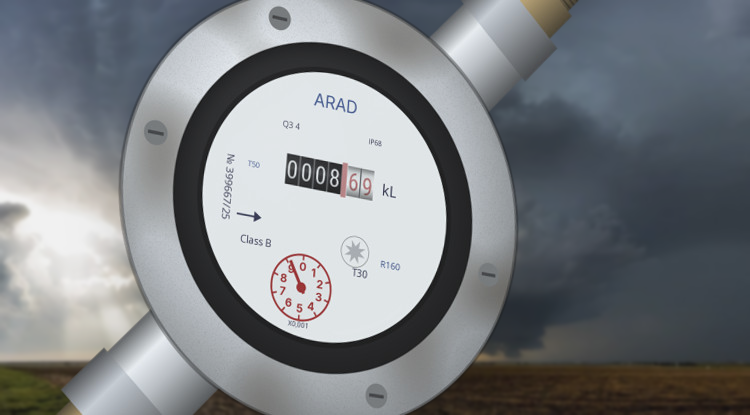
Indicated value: 8.689kL
